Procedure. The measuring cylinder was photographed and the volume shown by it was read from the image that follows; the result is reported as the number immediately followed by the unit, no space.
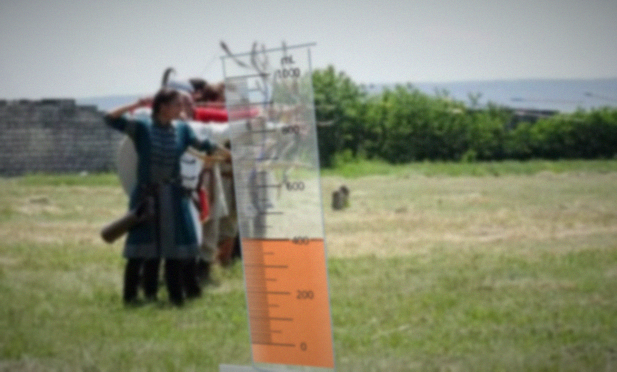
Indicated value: 400mL
